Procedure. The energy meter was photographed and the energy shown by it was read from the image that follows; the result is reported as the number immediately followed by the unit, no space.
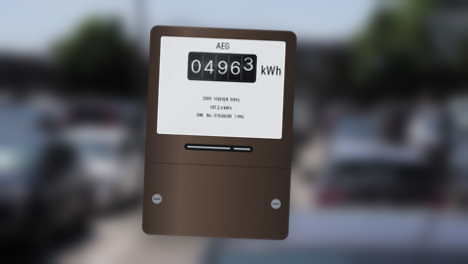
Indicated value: 4963kWh
